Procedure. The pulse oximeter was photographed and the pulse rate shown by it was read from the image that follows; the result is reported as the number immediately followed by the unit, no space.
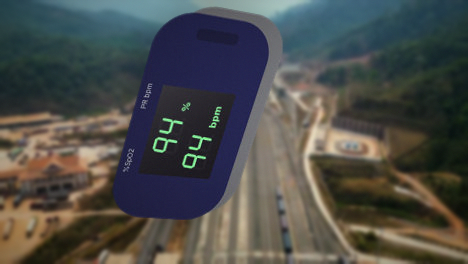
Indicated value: 94bpm
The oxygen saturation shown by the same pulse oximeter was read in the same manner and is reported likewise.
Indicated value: 94%
